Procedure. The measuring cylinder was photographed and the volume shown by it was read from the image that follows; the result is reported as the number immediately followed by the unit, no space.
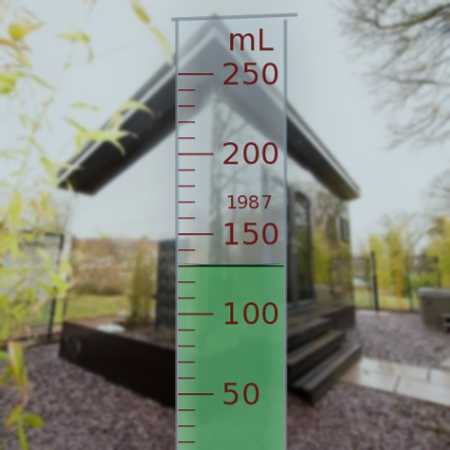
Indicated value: 130mL
